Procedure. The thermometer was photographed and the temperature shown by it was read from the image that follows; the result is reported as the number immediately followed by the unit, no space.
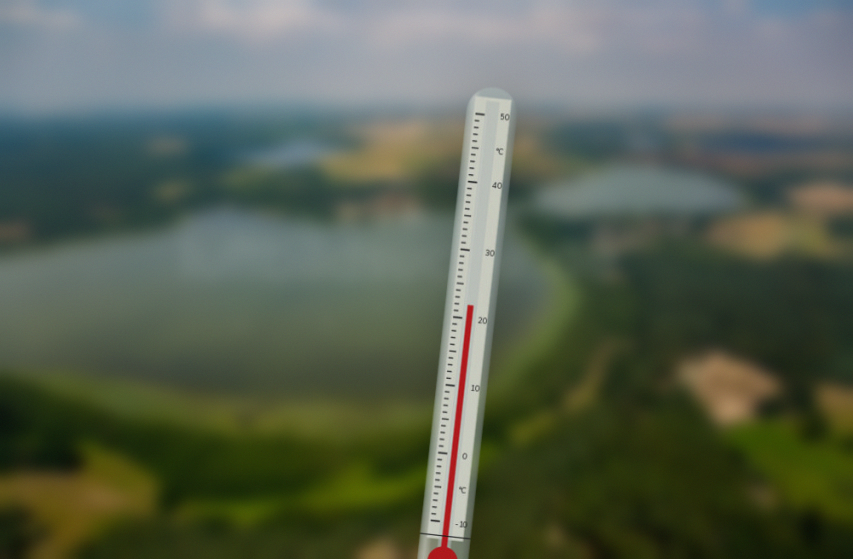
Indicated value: 22°C
